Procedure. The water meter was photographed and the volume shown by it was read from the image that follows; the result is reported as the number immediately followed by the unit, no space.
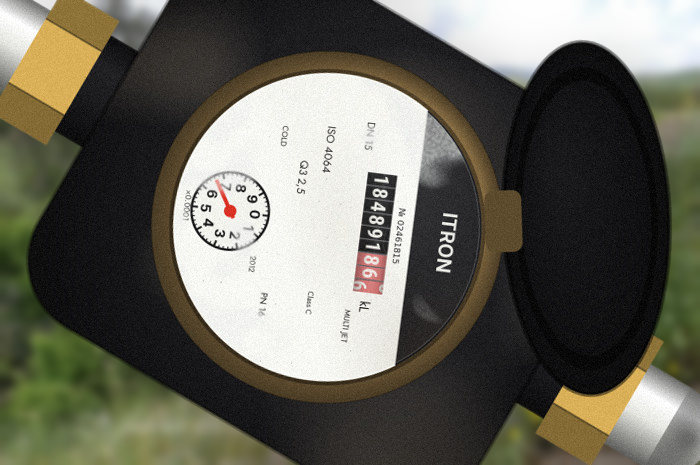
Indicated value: 184891.8656kL
